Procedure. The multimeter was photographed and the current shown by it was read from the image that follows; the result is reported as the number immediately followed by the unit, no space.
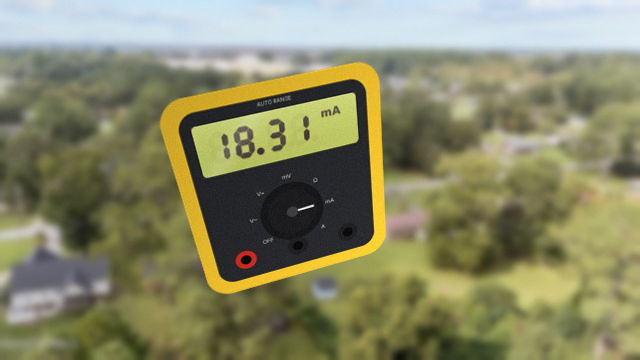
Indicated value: 18.31mA
